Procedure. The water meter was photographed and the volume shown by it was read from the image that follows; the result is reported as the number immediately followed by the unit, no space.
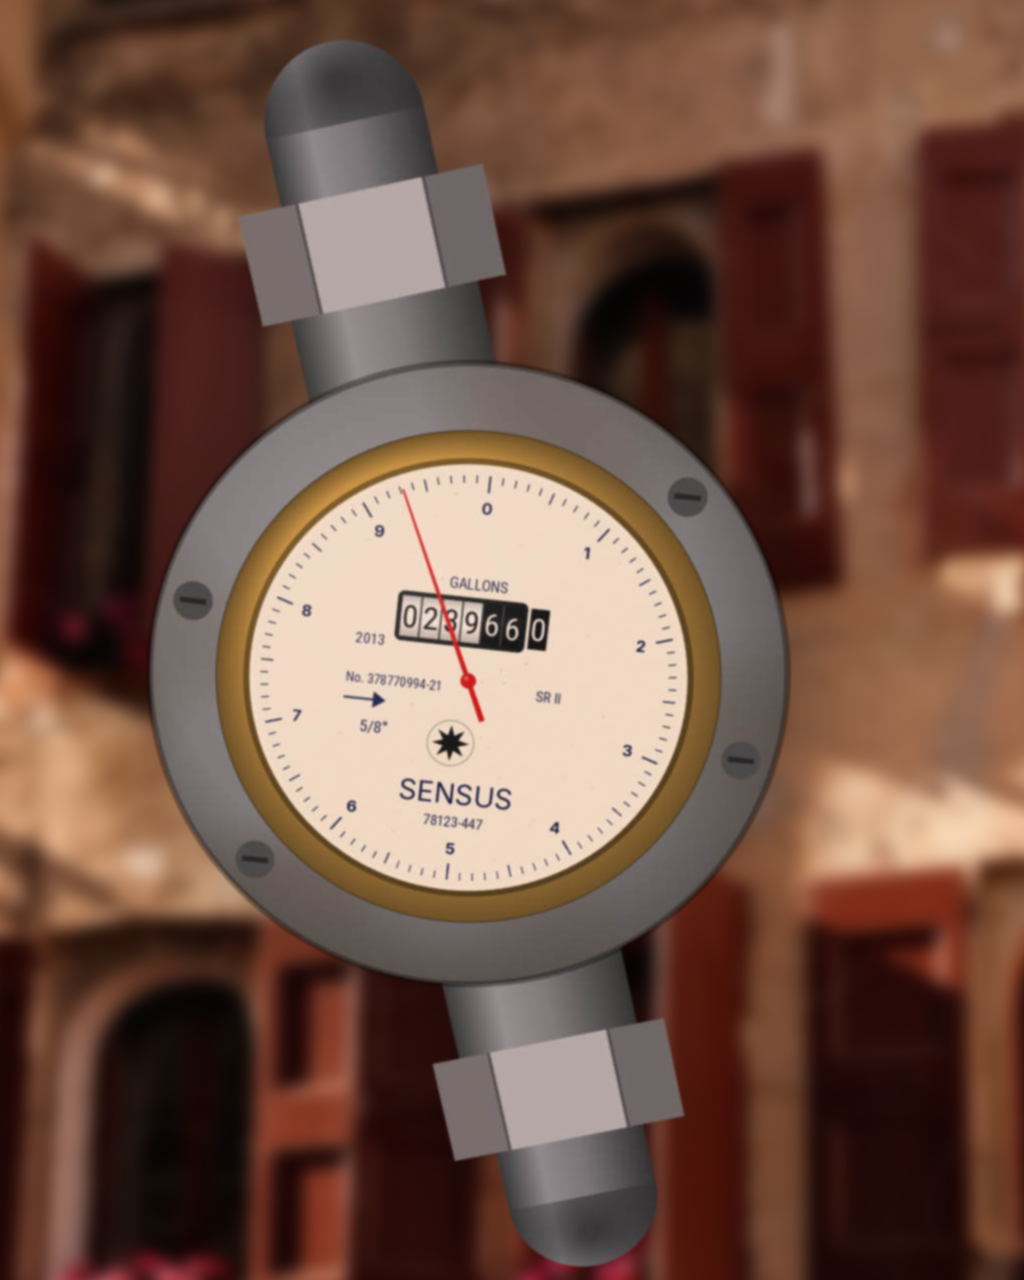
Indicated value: 239659.3gal
